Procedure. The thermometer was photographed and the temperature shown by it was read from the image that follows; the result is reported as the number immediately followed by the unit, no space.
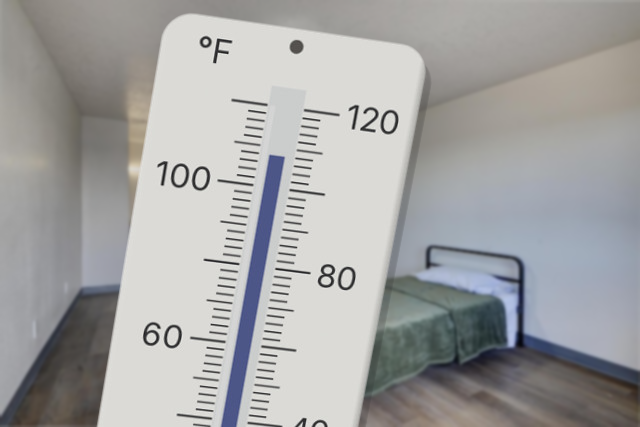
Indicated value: 108°F
